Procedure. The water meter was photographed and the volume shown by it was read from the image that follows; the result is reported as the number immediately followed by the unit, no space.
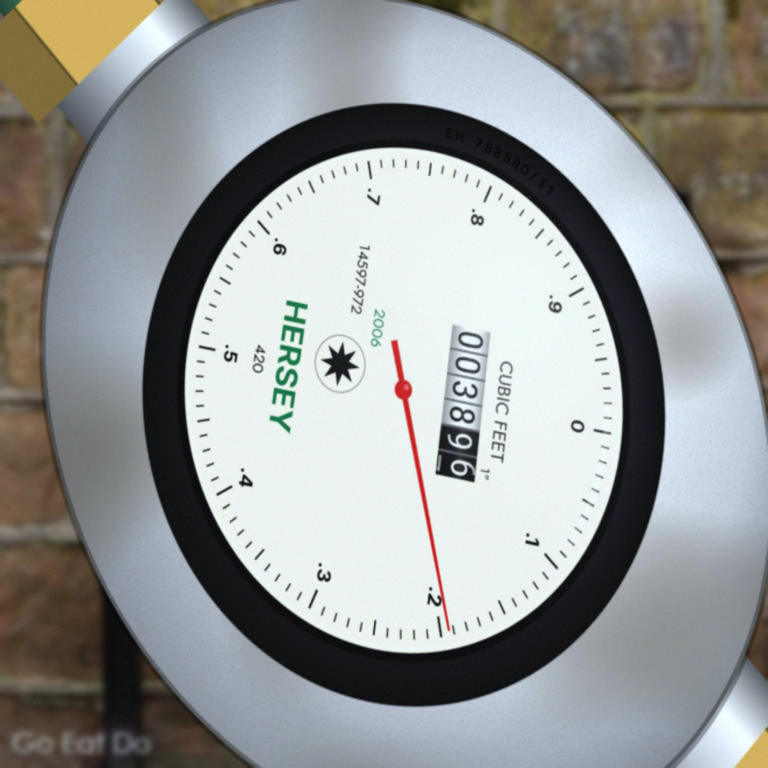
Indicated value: 3896.19ft³
